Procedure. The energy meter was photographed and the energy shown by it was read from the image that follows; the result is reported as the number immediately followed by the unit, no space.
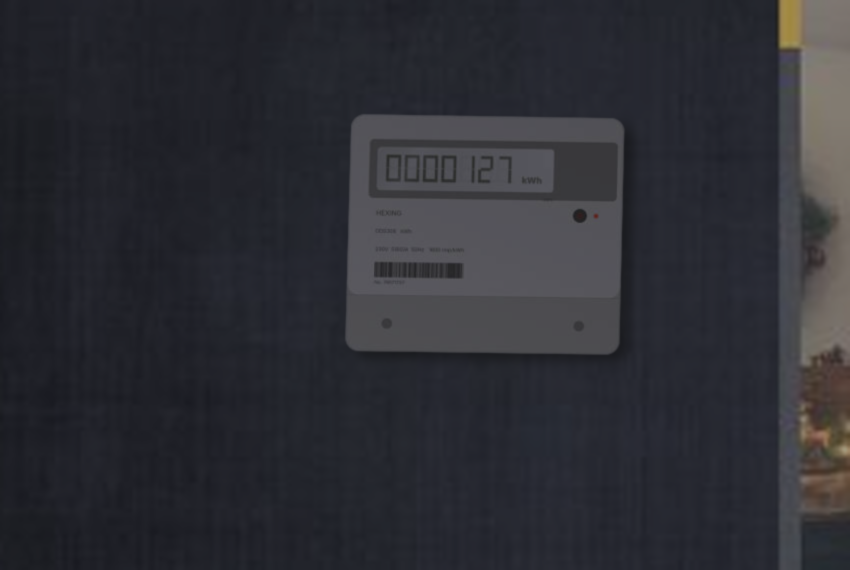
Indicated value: 127kWh
